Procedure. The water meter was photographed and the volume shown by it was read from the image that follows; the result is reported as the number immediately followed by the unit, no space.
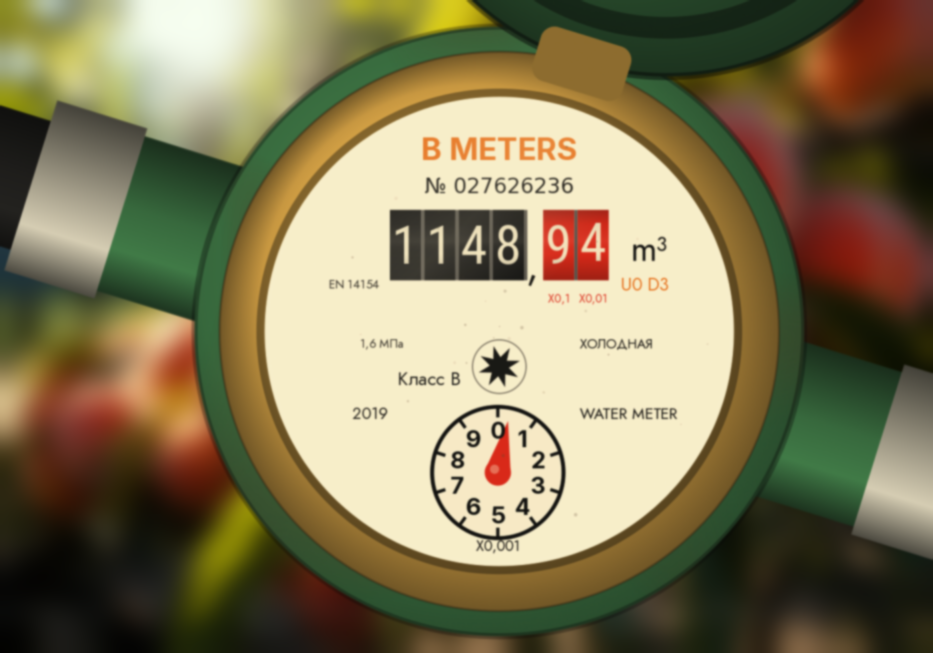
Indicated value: 1148.940m³
